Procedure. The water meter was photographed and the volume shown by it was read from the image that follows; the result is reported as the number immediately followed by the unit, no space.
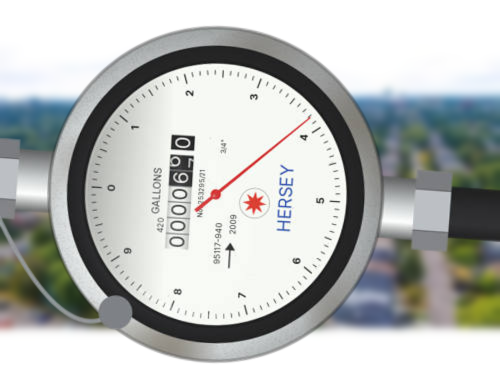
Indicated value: 663.8gal
